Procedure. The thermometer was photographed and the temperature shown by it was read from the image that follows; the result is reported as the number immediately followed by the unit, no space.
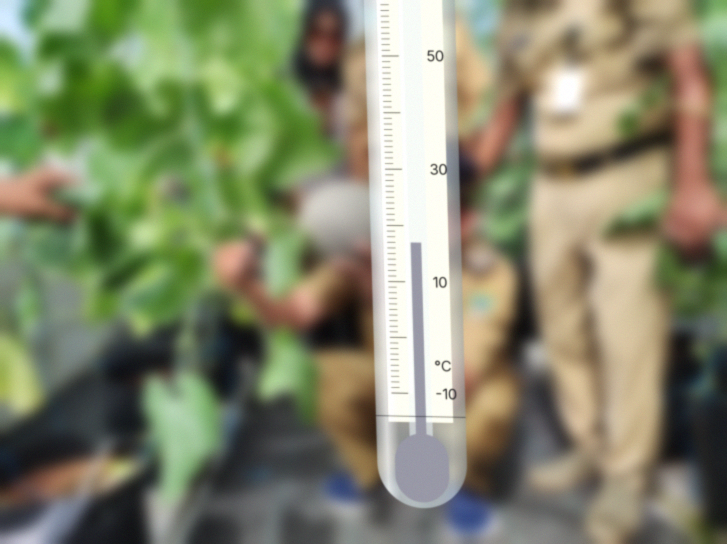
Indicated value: 17°C
